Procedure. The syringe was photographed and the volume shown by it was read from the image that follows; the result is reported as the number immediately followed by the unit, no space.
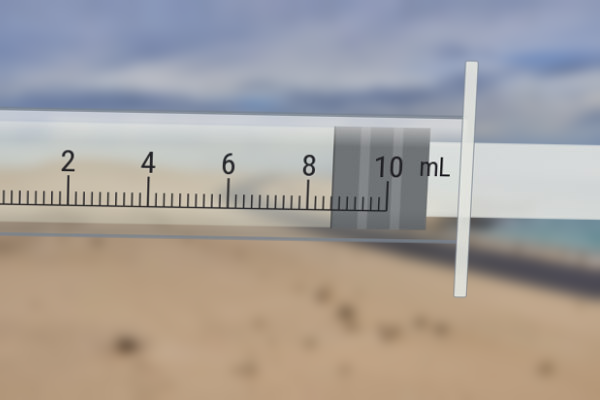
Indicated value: 8.6mL
